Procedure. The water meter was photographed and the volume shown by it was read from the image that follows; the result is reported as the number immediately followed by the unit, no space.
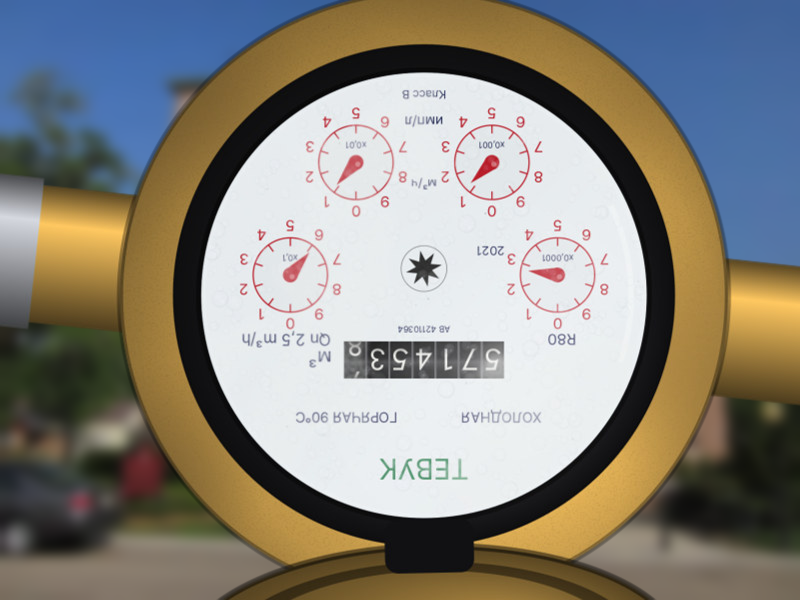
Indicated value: 5714537.6112m³
